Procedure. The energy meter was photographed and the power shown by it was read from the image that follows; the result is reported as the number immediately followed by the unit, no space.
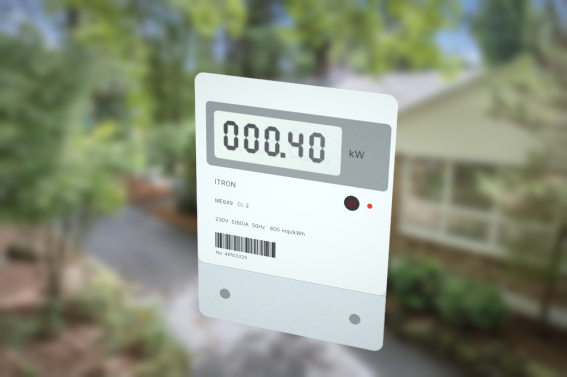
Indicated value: 0.40kW
